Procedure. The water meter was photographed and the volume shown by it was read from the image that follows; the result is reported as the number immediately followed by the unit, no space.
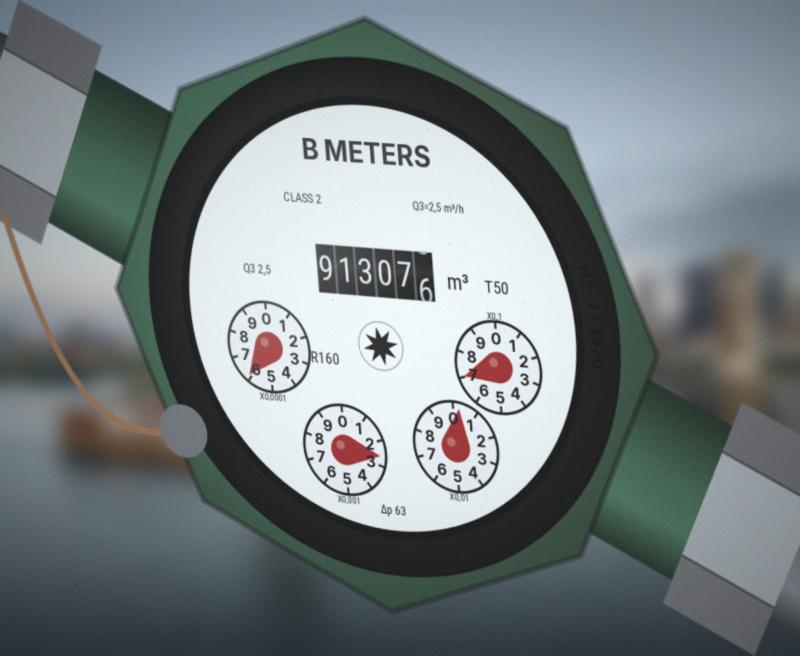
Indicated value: 913075.7026m³
